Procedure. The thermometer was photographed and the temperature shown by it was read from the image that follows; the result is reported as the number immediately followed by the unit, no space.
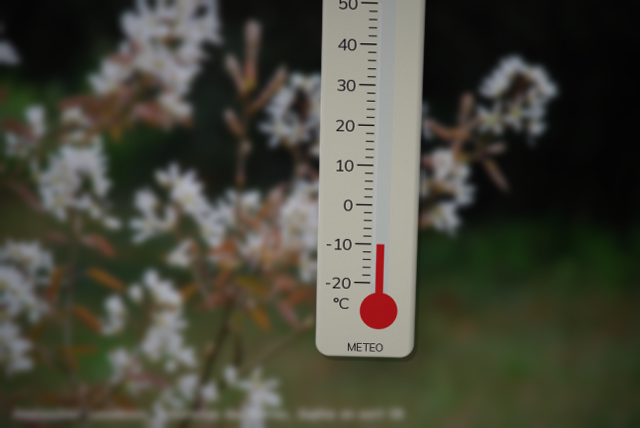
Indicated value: -10°C
